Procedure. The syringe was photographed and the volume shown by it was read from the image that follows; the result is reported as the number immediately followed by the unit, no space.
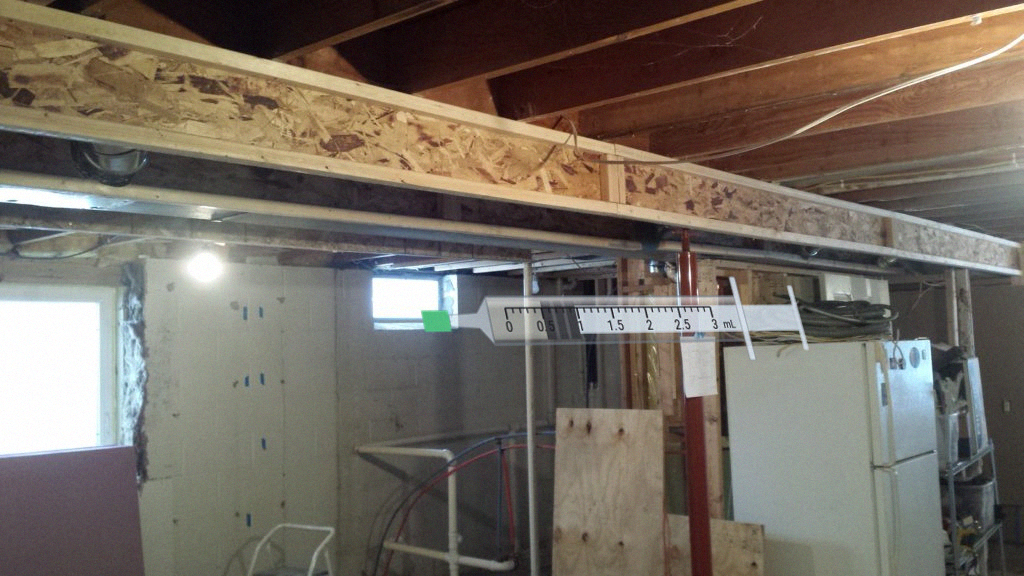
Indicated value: 0.5mL
